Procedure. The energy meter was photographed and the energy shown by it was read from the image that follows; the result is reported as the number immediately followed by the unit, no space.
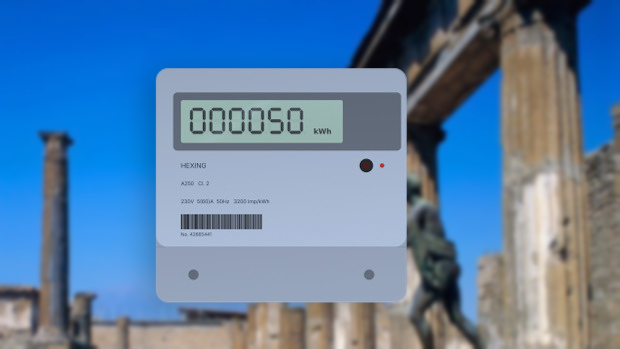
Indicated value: 50kWh
